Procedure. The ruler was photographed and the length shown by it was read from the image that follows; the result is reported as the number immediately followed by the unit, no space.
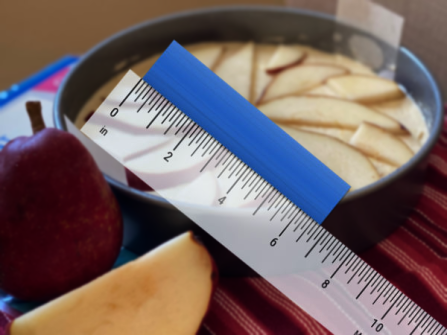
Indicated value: 6.75in
